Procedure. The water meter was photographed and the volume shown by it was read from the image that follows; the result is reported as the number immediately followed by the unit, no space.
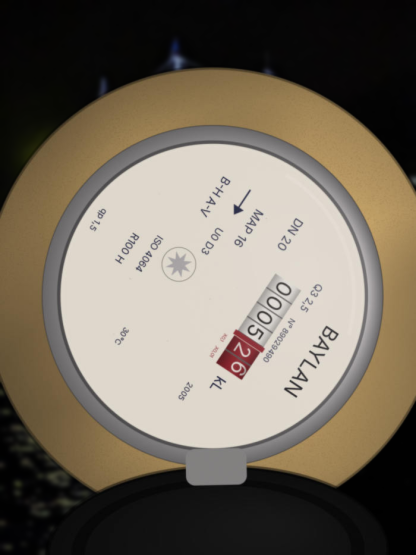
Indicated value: 5.26kL
